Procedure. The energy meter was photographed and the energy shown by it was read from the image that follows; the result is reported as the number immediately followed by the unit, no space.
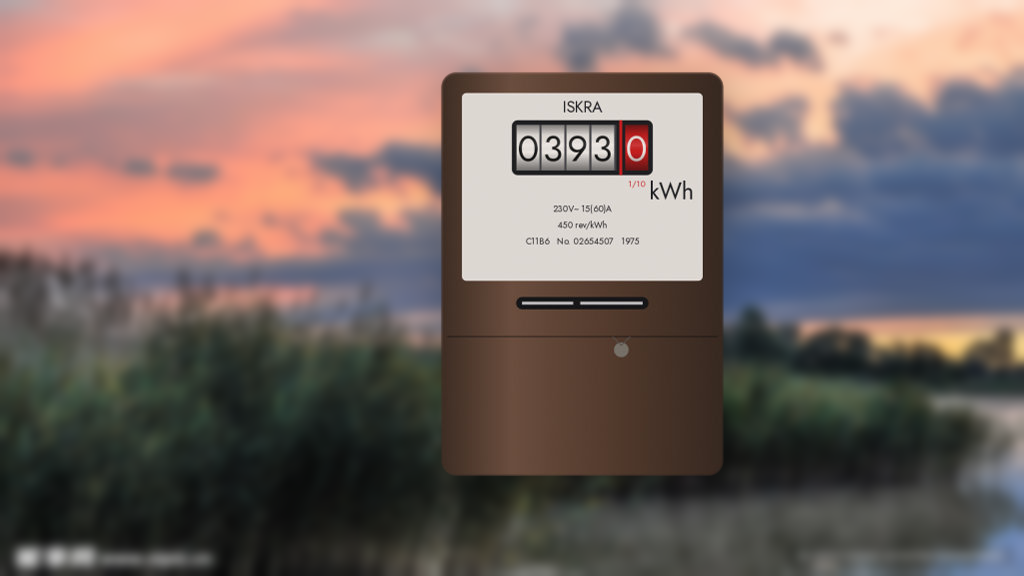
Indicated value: 393.0kWh
